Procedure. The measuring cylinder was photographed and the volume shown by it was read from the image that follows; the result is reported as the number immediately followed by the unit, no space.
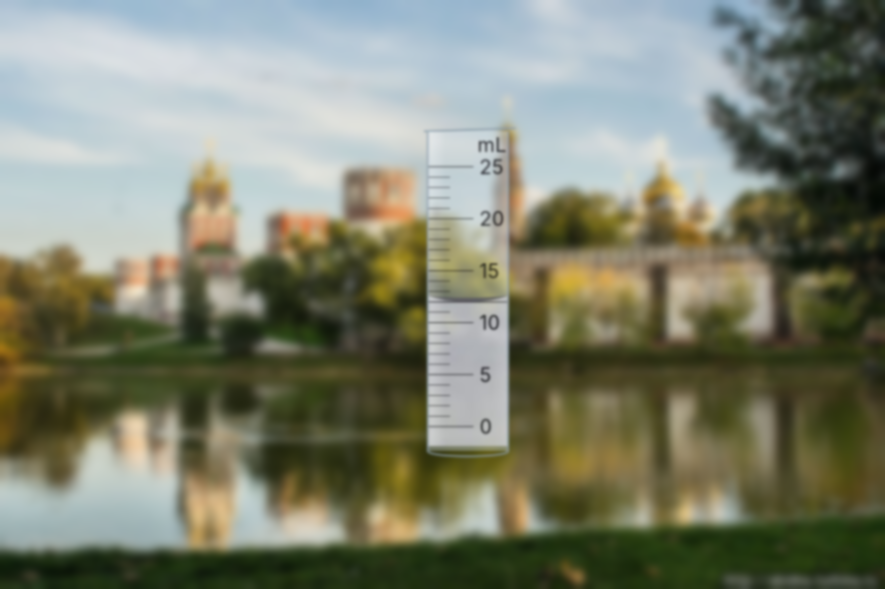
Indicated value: 12mL
